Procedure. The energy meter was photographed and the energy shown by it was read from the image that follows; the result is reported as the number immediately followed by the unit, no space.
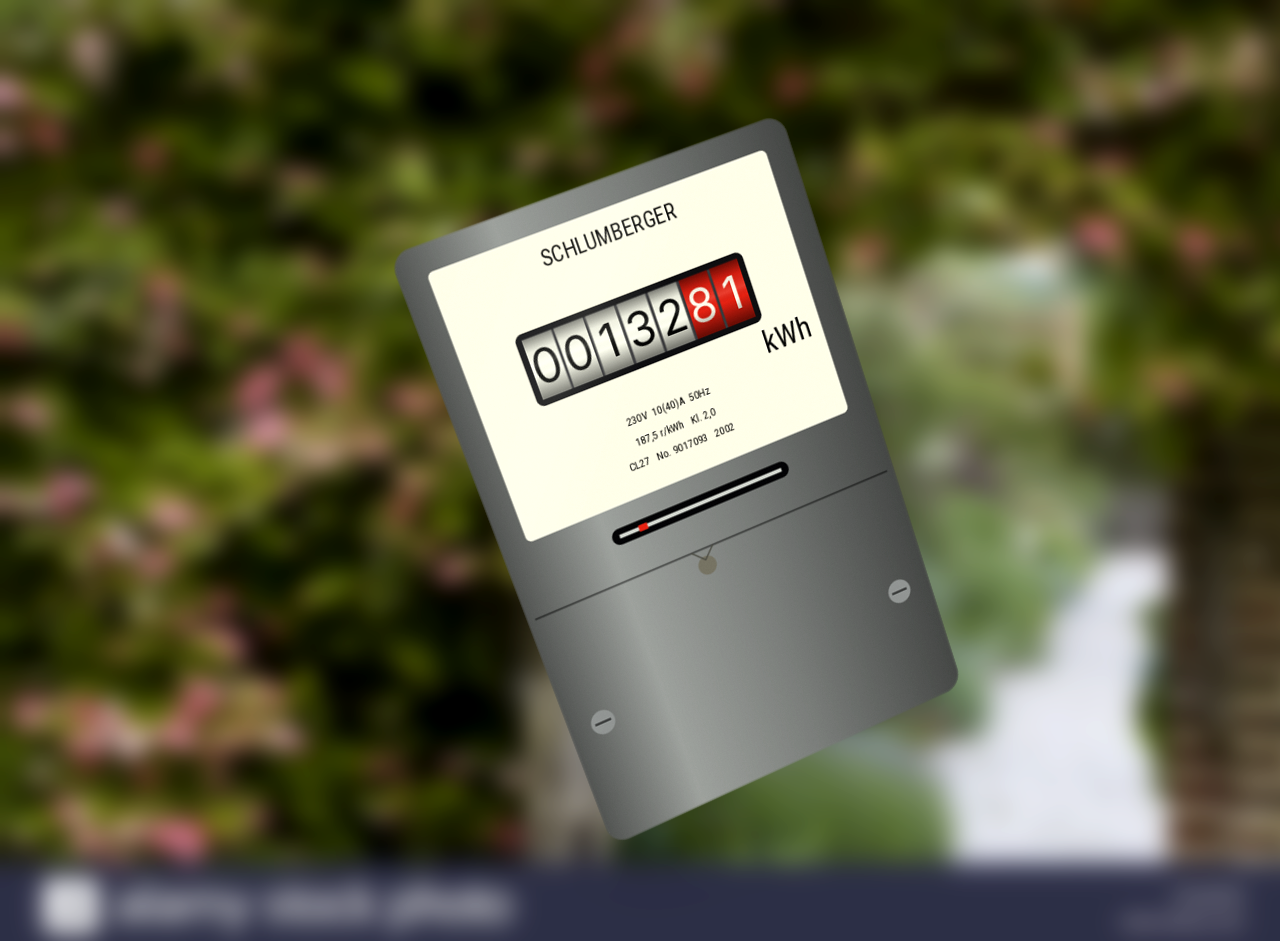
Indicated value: 132.81kWh
